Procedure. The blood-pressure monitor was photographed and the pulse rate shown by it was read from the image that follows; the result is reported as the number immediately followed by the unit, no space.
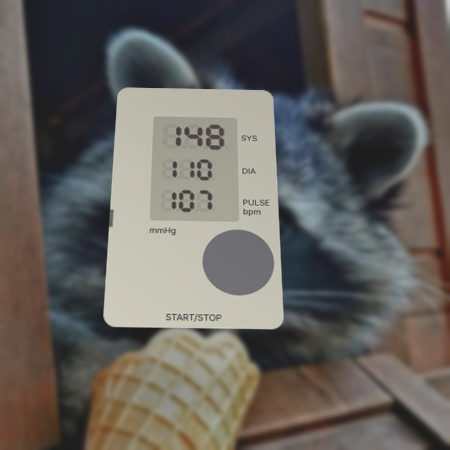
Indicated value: 107bpm
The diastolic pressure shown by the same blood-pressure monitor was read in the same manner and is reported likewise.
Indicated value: 110mmHg
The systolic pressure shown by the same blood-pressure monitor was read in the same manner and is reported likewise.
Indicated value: 148mmHg
